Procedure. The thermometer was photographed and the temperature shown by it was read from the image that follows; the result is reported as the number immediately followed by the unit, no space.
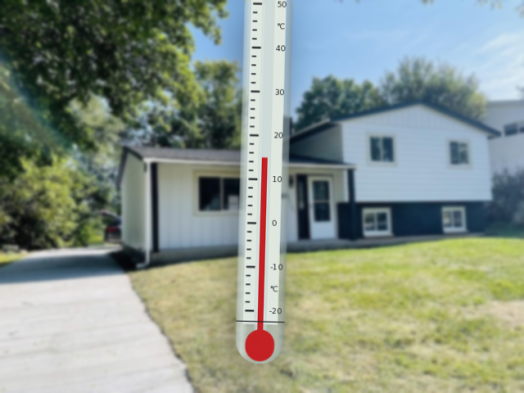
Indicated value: 15°C
